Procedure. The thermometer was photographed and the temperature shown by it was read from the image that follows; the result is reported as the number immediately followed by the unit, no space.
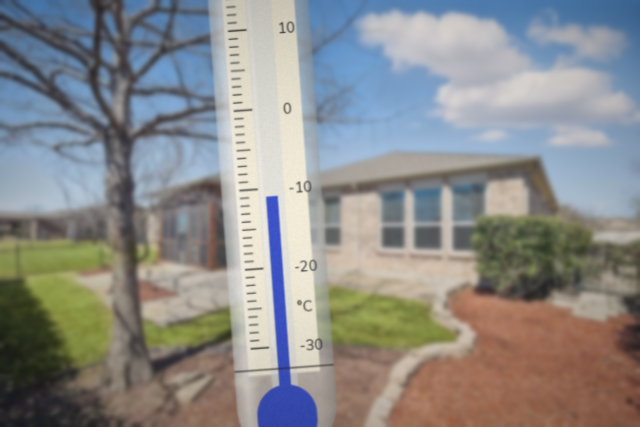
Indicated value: -11°C
